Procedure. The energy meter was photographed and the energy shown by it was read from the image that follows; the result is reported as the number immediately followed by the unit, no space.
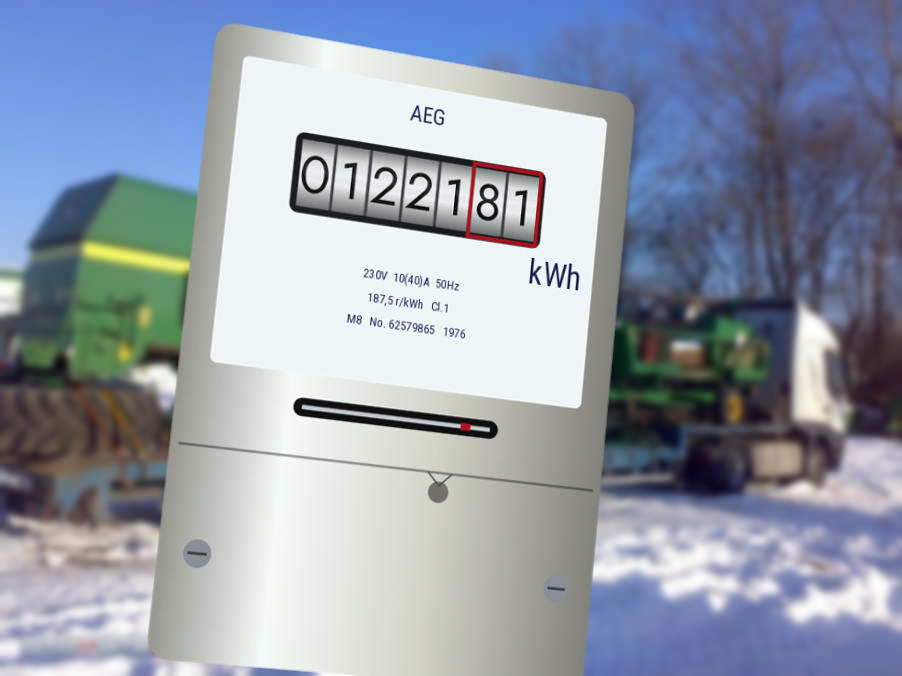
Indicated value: 1221.81kWh
